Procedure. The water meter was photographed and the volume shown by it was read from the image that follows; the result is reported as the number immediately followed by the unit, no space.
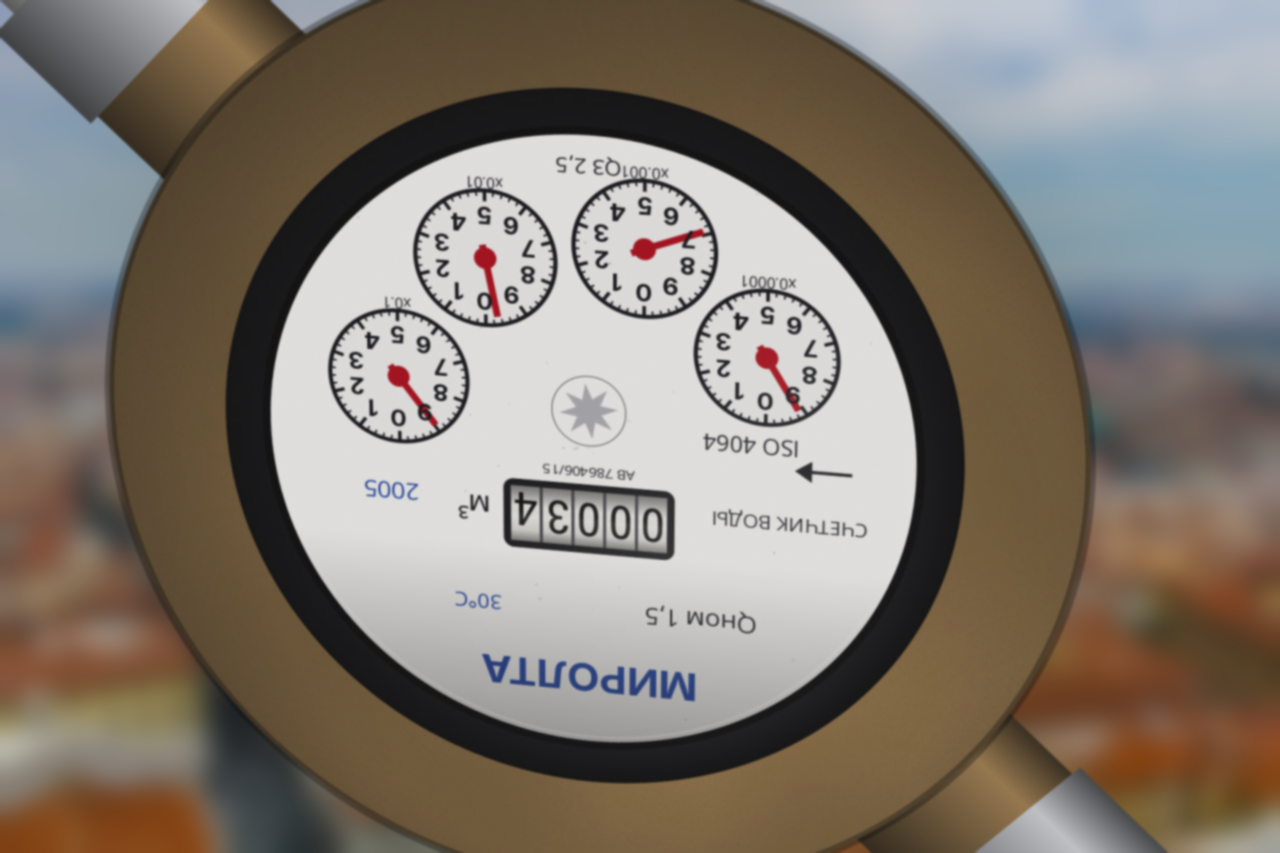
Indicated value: 33.8969m³
